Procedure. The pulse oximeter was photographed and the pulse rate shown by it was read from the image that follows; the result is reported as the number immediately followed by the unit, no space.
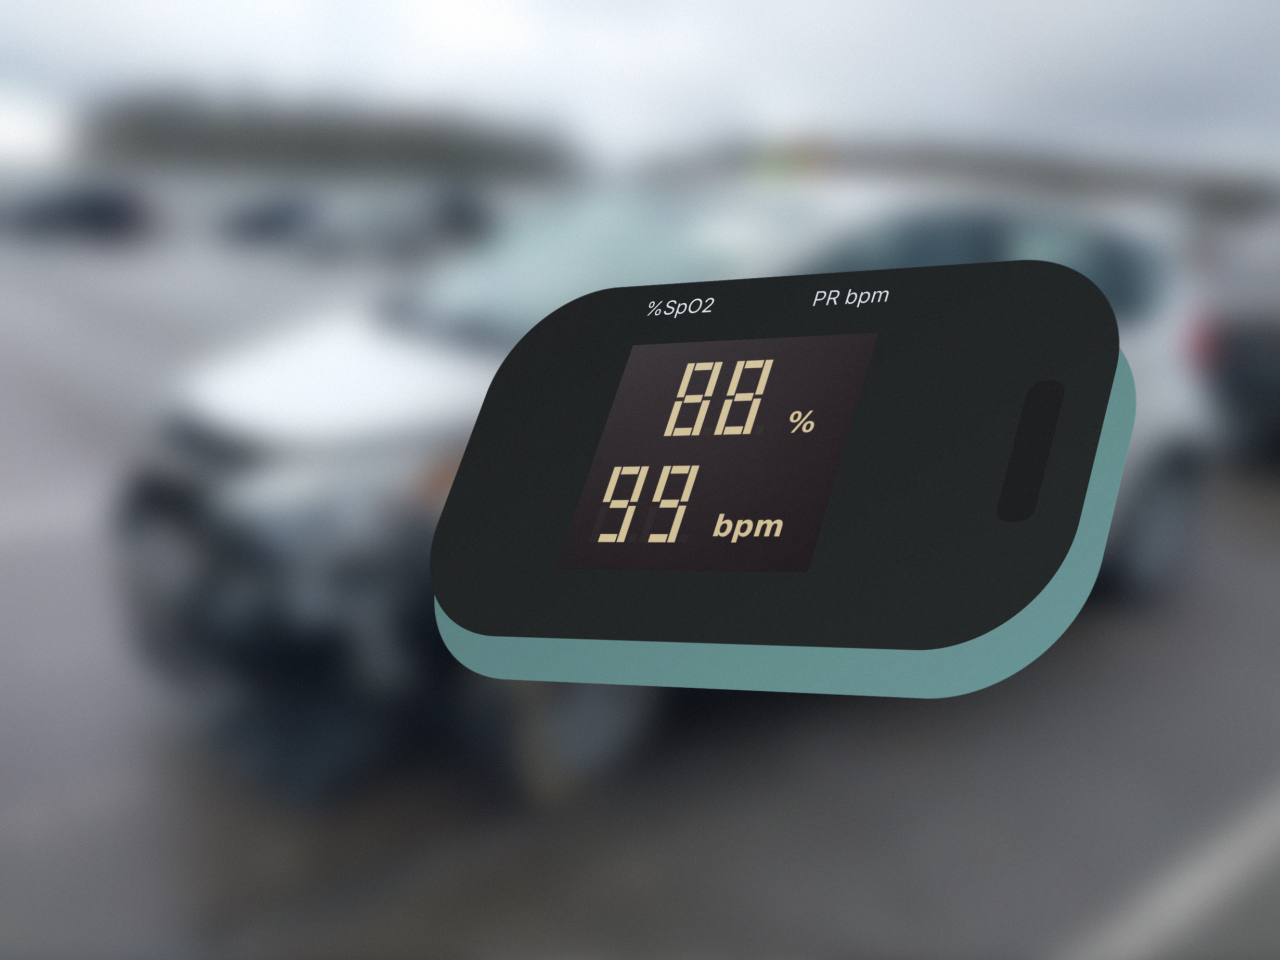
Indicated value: 99bpm
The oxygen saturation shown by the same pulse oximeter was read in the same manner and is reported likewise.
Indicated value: 88%
